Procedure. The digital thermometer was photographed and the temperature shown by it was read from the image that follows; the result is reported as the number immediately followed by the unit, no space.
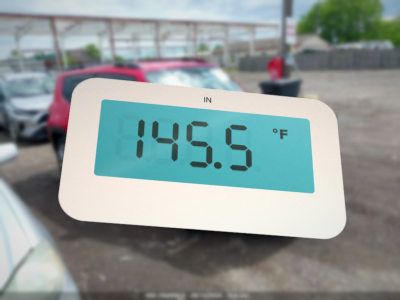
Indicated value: 145.5°F
